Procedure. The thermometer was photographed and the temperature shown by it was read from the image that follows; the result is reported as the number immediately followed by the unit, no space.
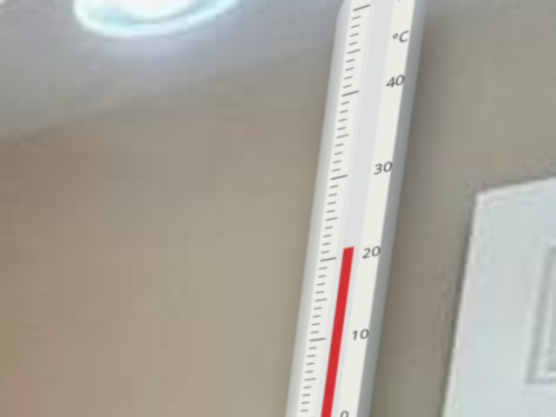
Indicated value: 21°C
